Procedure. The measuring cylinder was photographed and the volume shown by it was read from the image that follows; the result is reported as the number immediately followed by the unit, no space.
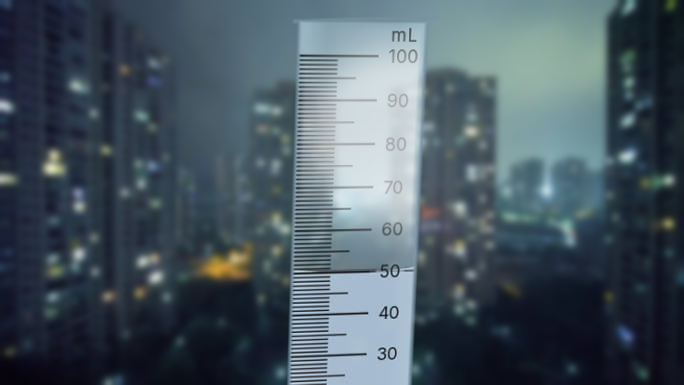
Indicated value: 50mL
